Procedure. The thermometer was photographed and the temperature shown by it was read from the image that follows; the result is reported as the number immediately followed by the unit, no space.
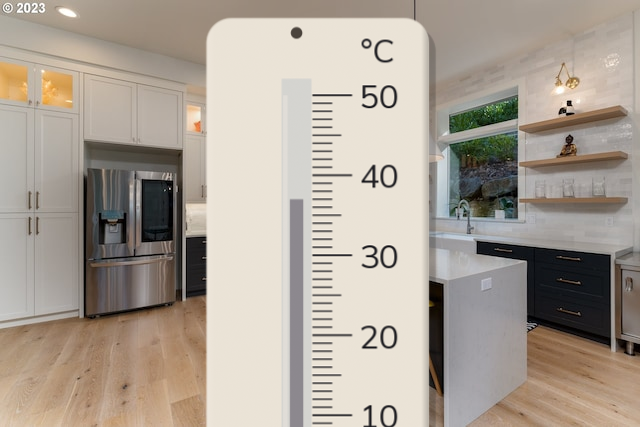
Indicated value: 37°C
